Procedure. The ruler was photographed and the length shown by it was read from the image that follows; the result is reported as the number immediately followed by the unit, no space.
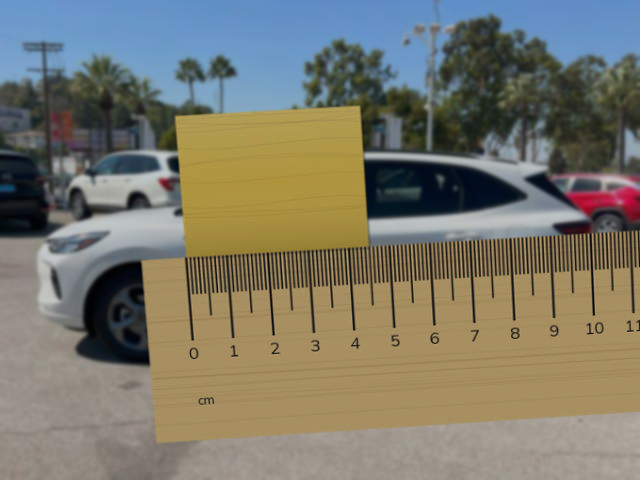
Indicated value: 4.5cm
